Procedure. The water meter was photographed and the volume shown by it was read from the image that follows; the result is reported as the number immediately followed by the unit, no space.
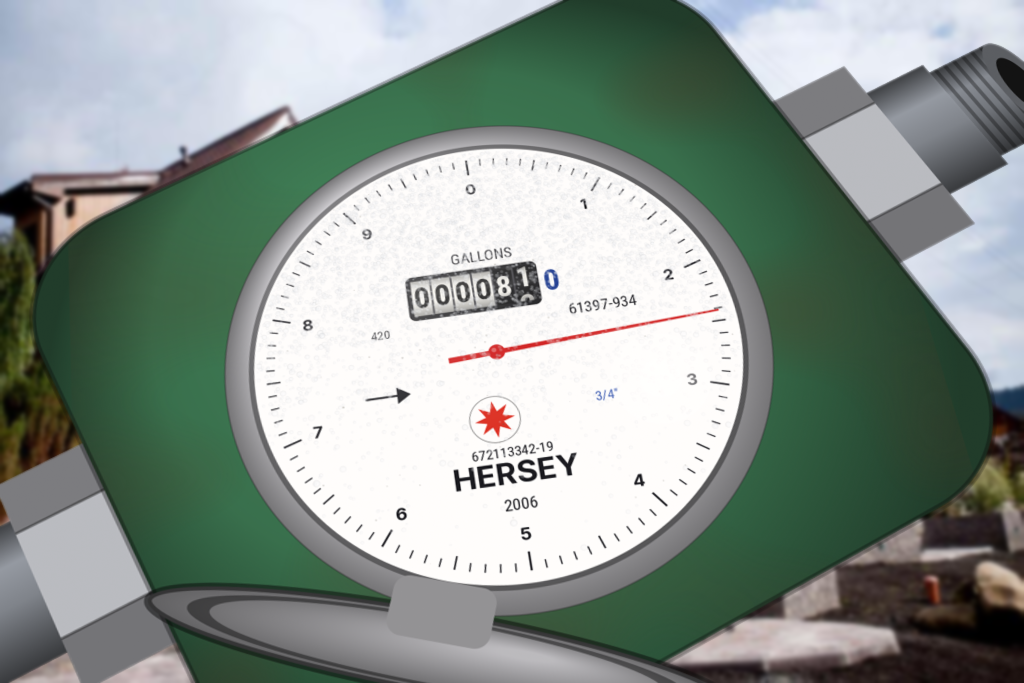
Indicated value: 812.4gal
